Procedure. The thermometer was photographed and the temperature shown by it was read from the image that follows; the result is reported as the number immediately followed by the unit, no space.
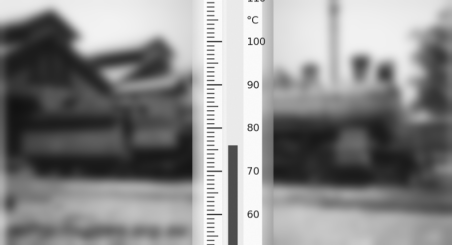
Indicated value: 76°C
